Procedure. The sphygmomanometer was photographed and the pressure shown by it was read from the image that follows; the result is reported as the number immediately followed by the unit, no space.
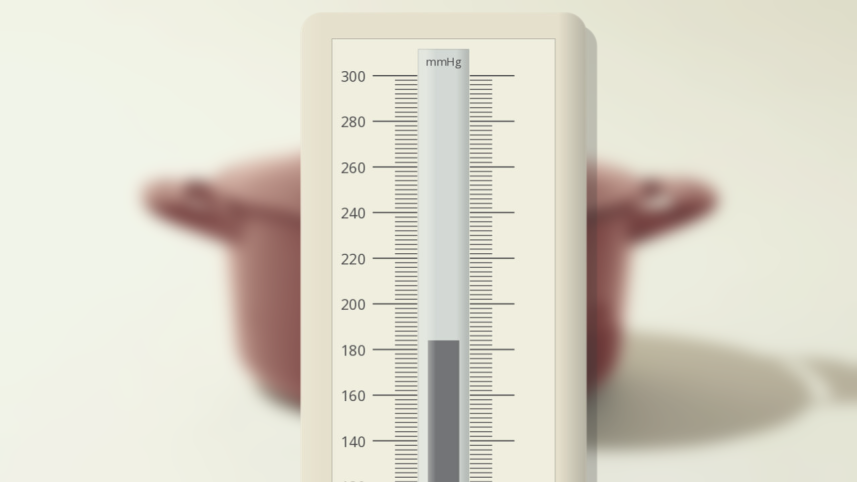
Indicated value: 184mmHg
